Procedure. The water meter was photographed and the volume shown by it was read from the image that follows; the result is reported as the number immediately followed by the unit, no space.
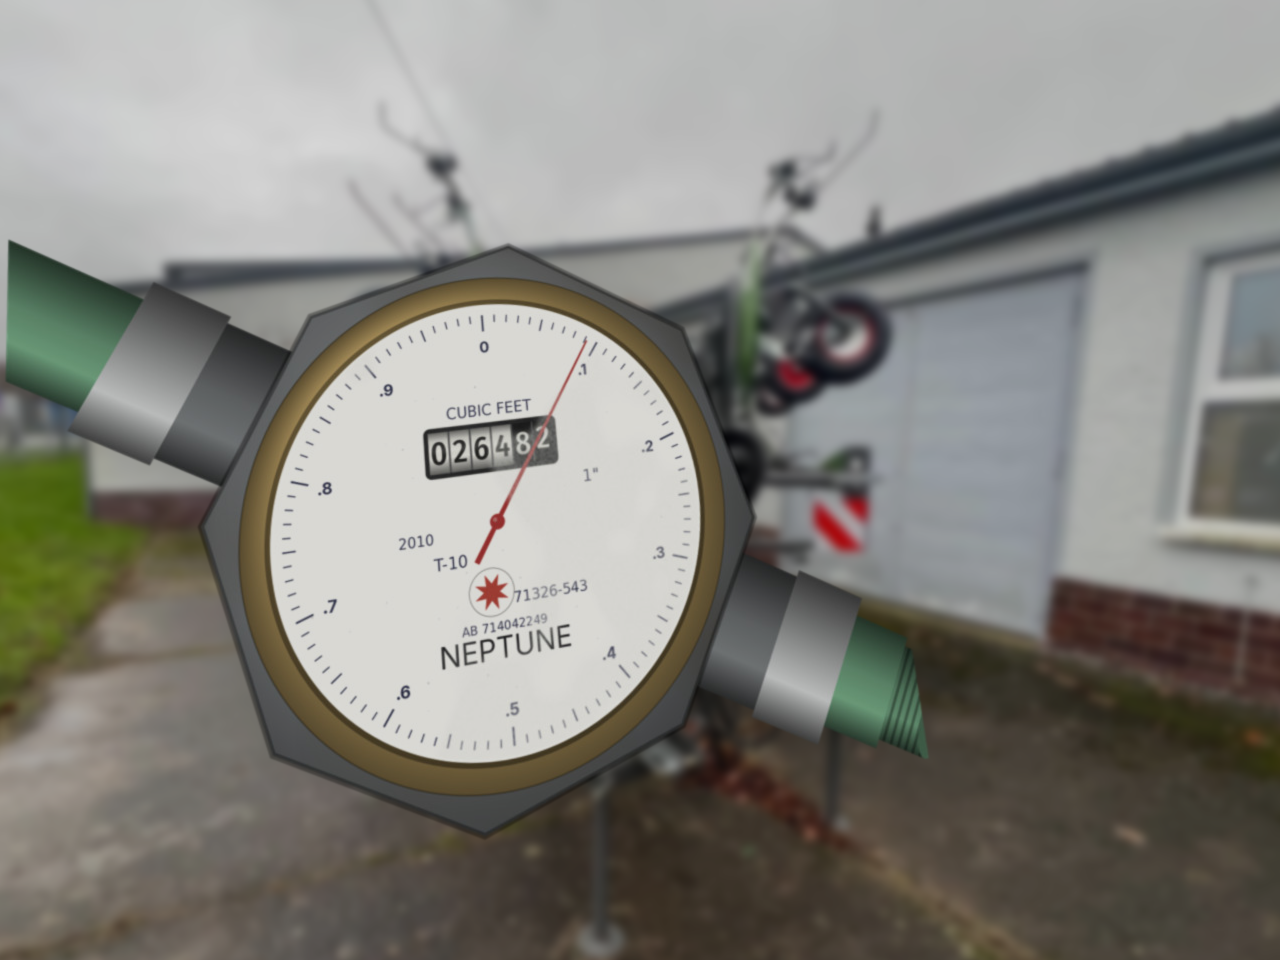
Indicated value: 26482.09ft³
